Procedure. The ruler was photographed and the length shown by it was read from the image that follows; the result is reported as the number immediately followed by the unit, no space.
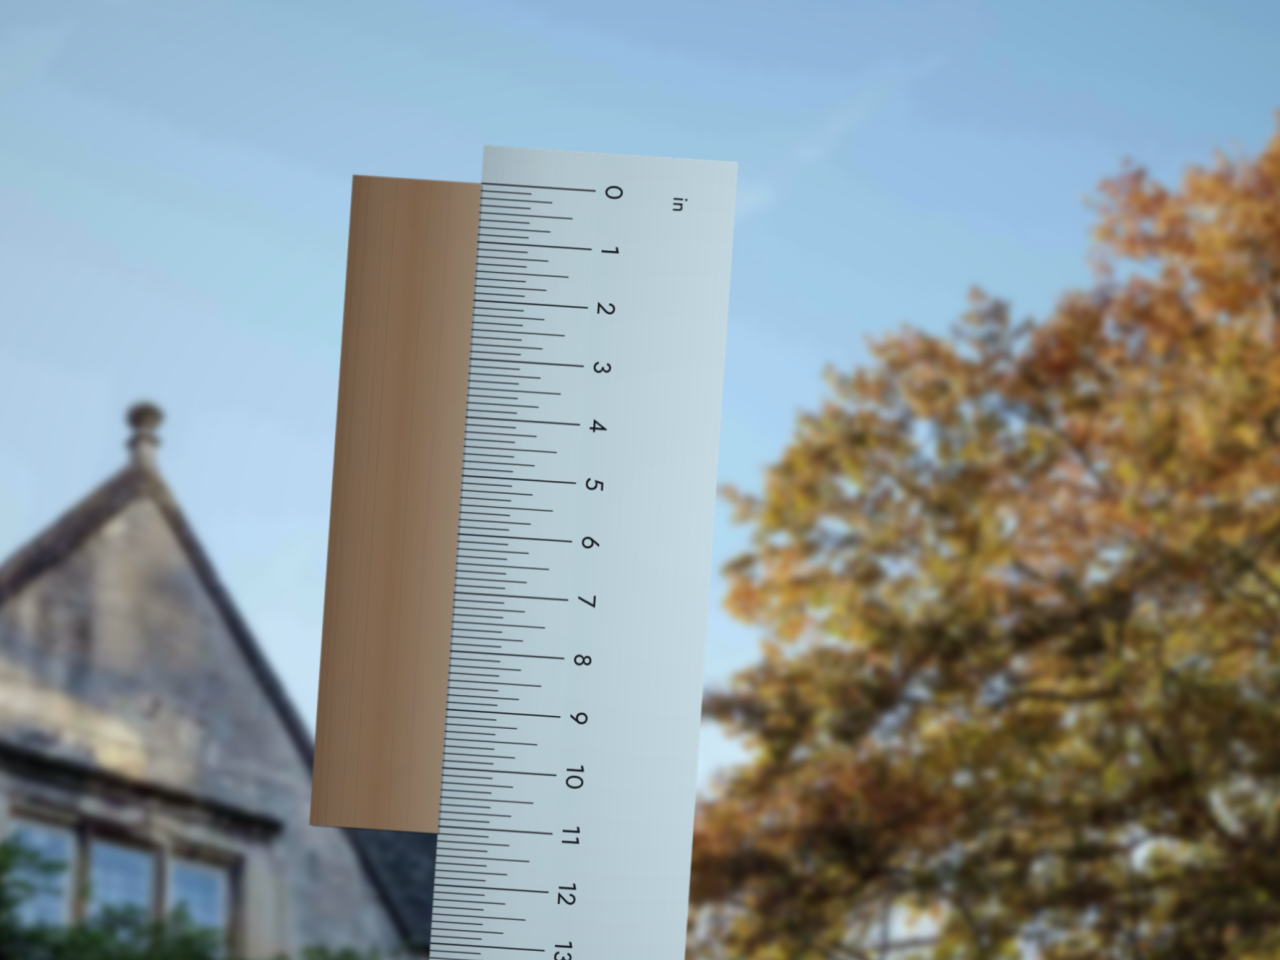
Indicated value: 11.125in
